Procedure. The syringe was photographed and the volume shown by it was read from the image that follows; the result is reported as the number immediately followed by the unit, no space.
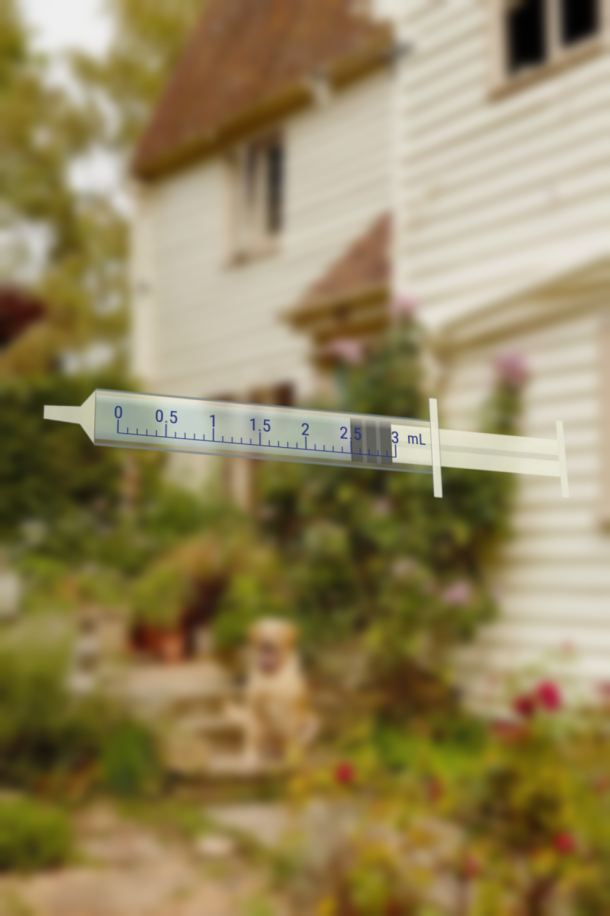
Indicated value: 2.5mL
